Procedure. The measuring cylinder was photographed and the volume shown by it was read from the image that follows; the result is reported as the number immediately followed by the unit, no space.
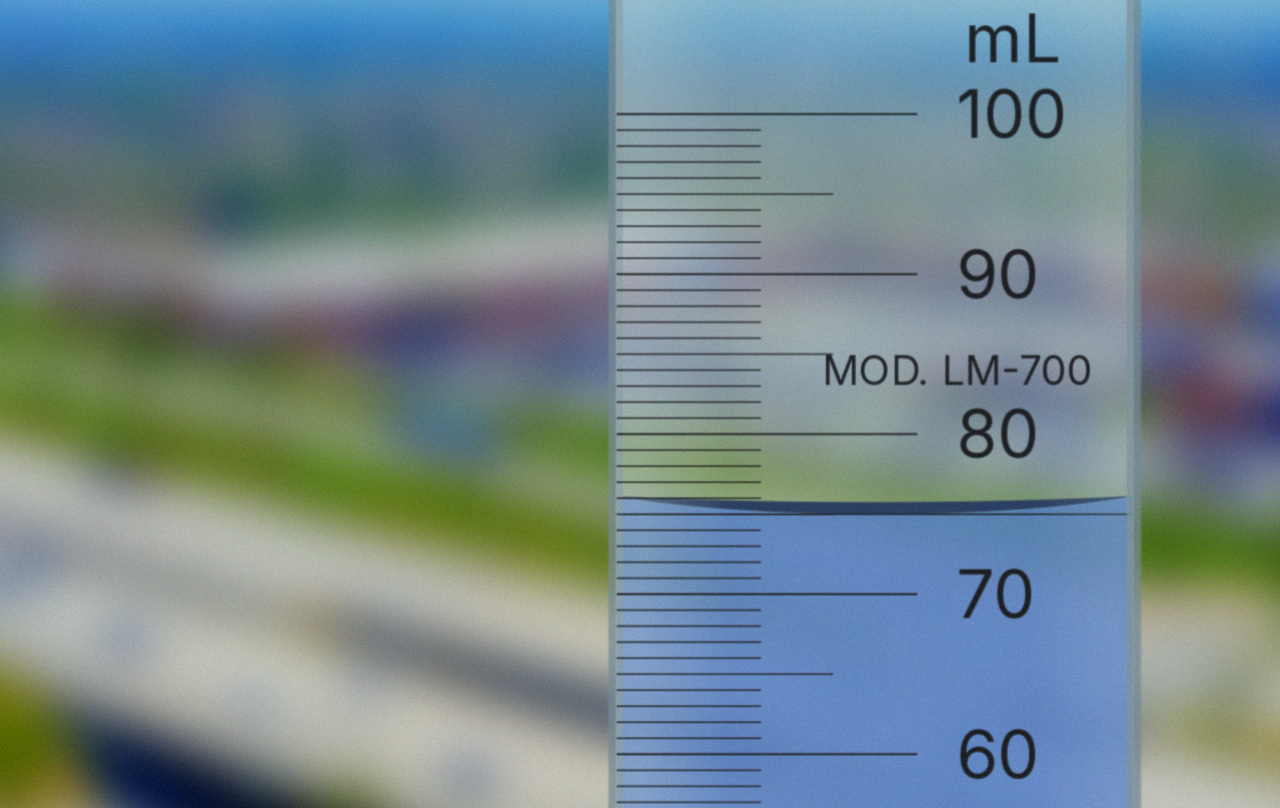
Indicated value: 75mL
